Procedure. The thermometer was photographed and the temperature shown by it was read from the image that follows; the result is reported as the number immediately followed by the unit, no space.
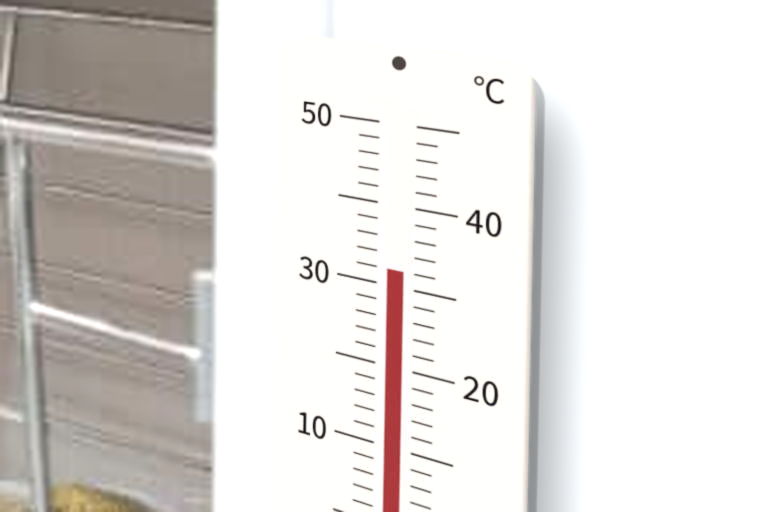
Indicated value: 32°C
